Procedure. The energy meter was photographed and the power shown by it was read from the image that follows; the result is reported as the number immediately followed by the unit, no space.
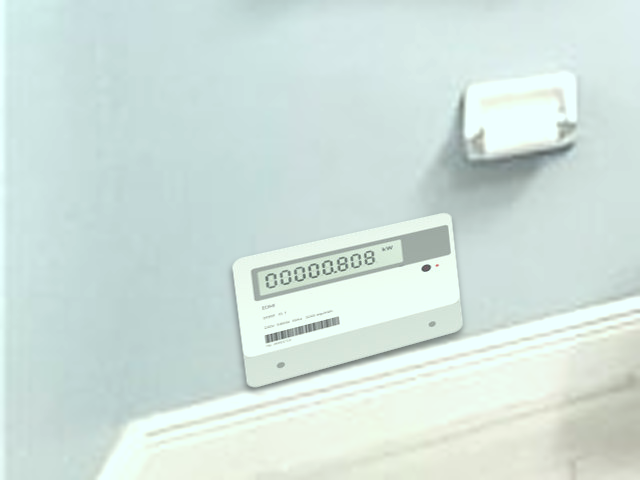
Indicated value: 0.808kW
